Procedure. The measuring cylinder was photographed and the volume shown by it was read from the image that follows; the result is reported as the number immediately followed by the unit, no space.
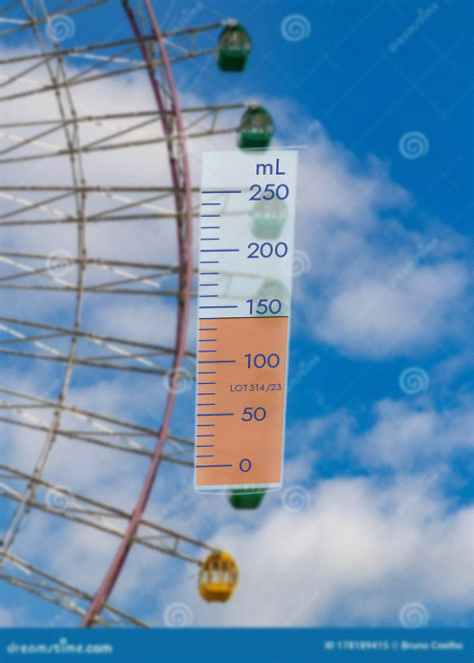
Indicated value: 140mL
